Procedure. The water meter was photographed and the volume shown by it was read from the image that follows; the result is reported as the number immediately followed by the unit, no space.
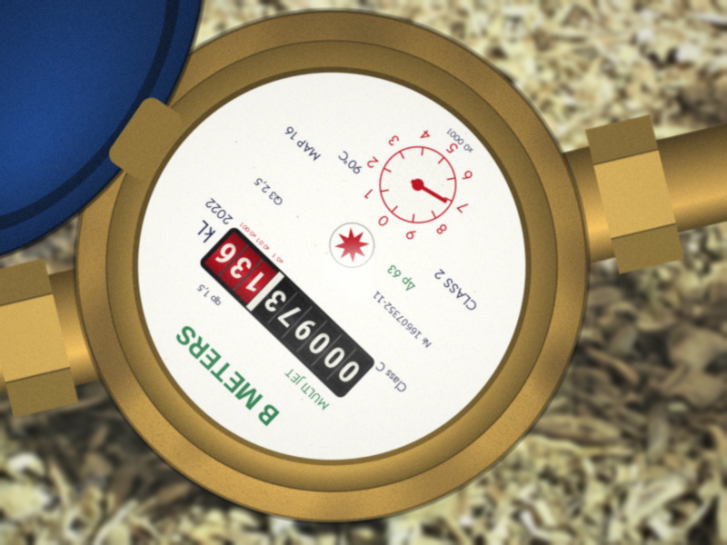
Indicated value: 973.1367kL
